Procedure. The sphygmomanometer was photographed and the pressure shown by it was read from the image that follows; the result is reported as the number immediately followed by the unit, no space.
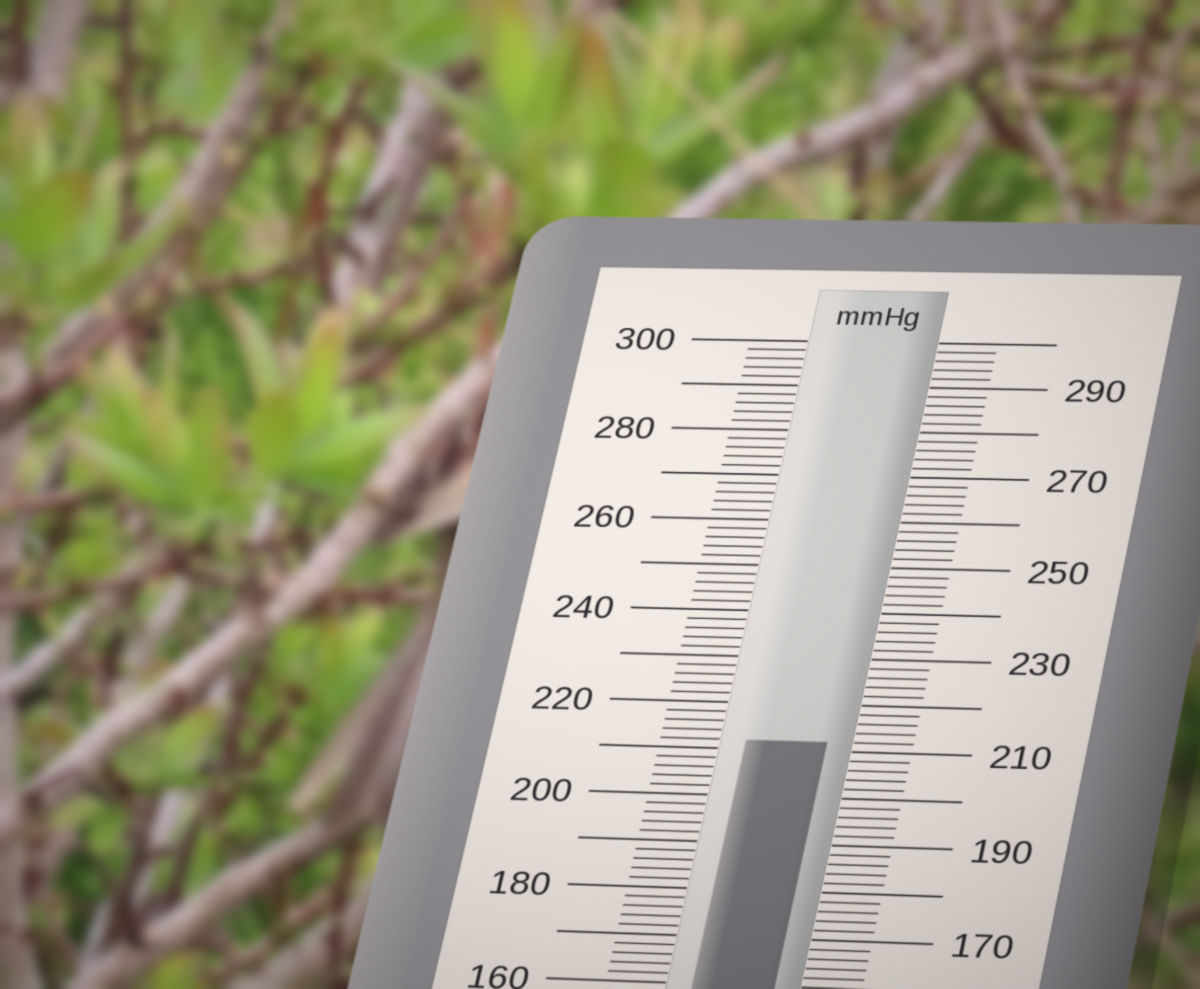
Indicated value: 212mmHg
